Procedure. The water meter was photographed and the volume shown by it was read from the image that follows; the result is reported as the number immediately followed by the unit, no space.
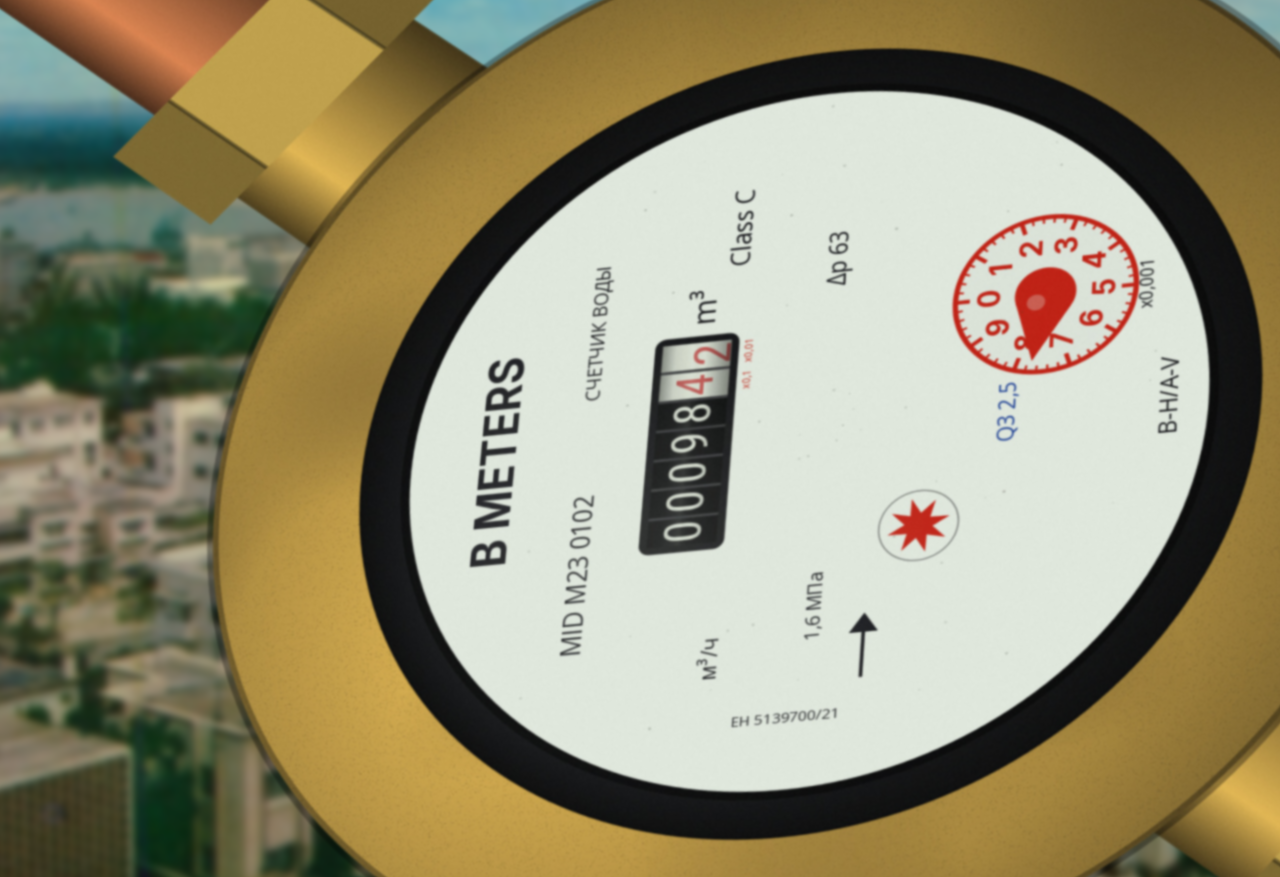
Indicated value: 98.417m³
